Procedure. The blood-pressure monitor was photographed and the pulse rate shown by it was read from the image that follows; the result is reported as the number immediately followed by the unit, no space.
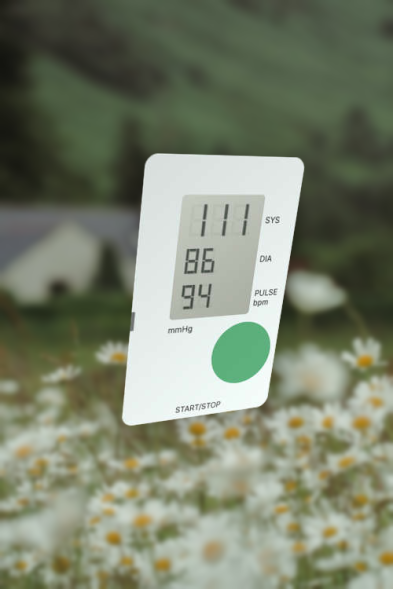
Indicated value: 94bpm
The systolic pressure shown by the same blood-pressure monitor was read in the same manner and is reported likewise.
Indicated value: 111mmHg
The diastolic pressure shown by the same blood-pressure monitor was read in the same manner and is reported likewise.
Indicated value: 86mmHg
